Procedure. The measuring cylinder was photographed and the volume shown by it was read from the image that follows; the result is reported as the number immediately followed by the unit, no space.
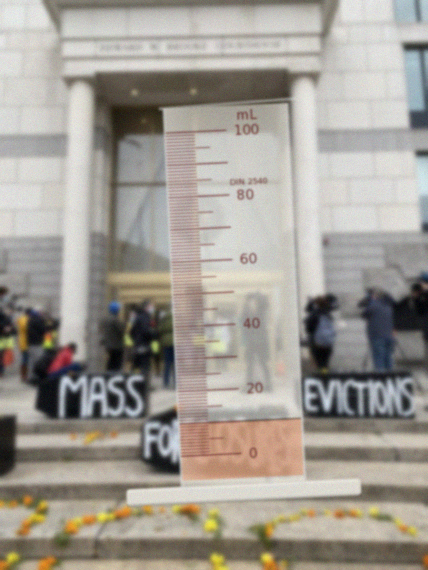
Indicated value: 10mL
